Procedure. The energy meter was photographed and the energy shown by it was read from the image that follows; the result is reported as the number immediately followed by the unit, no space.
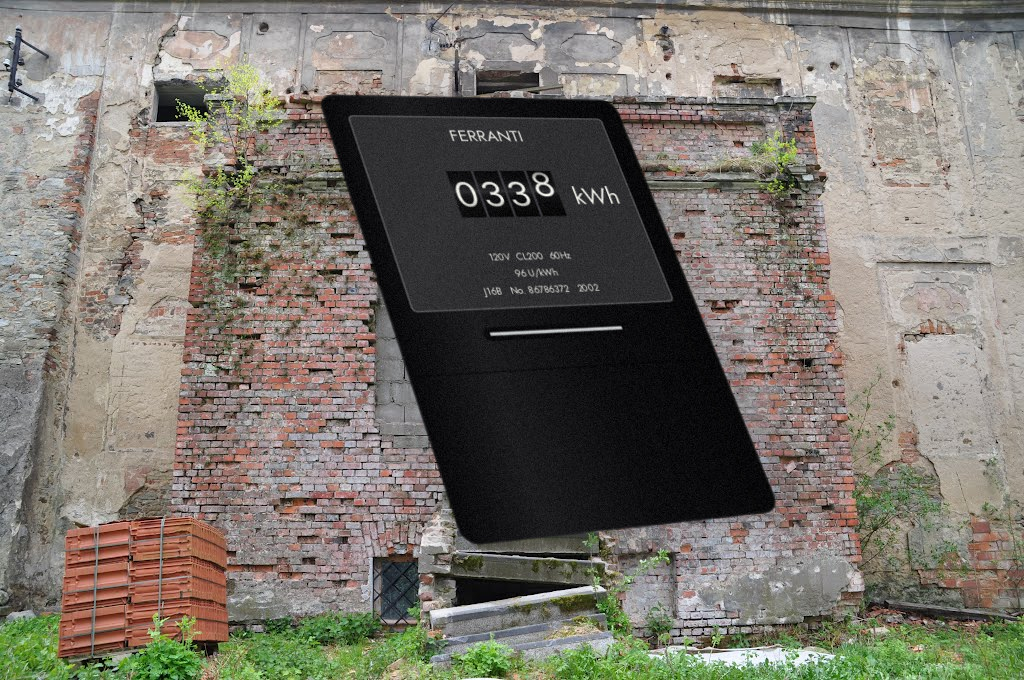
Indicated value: 338kWh
